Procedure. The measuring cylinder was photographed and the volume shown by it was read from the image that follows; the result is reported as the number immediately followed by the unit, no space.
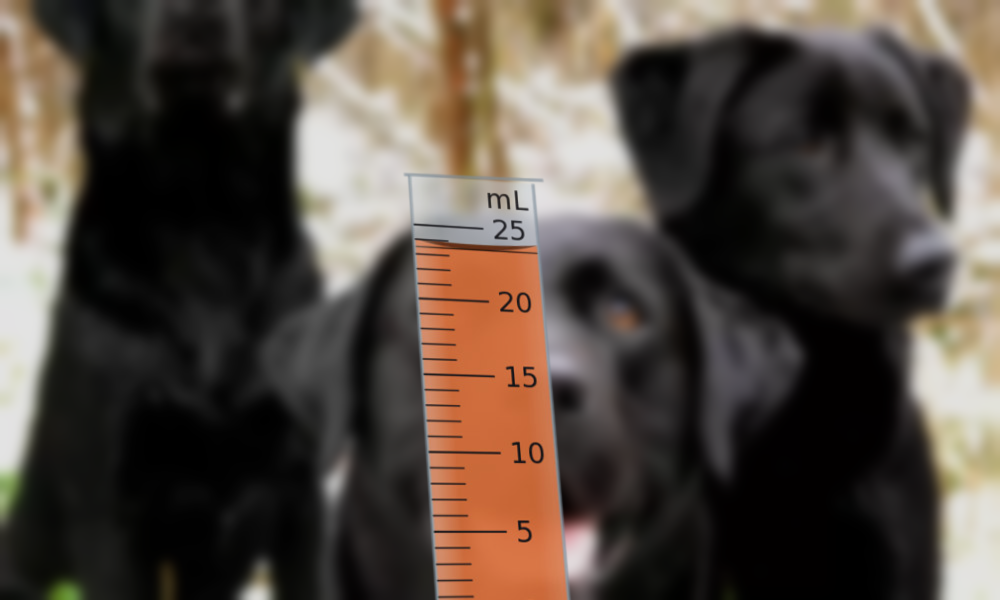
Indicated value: 23.5mL
